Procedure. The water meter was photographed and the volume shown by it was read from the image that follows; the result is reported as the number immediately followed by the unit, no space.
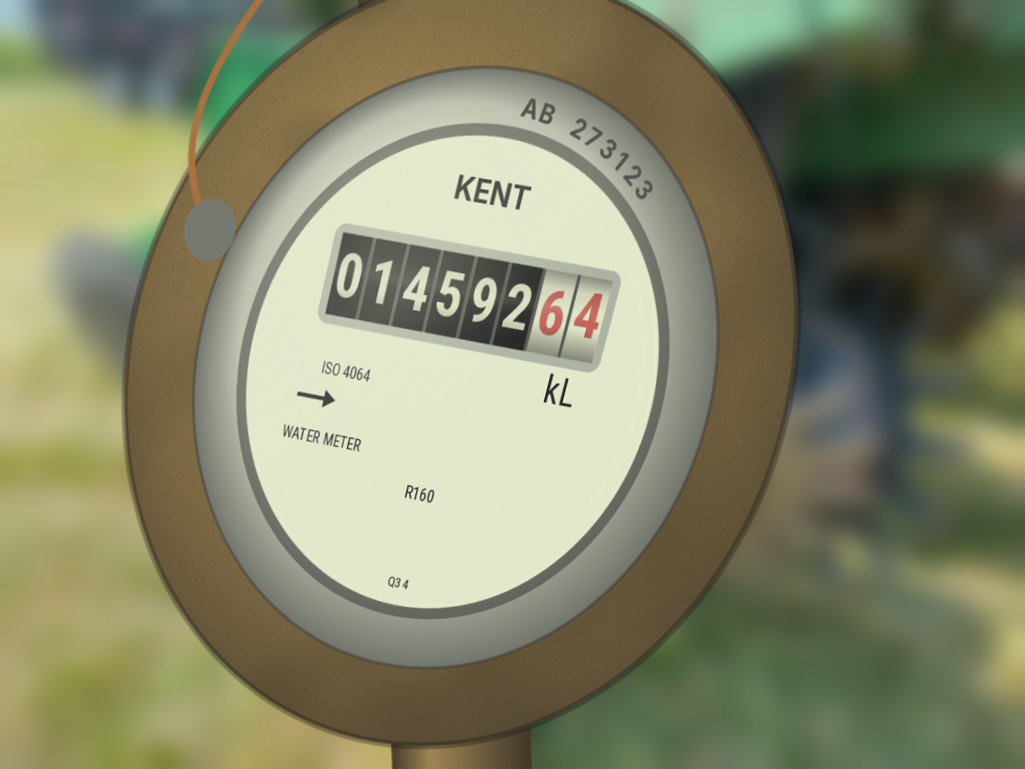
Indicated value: 14592.64kL
